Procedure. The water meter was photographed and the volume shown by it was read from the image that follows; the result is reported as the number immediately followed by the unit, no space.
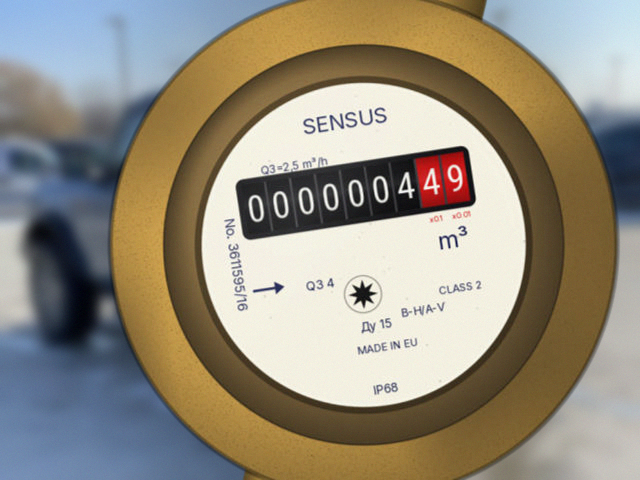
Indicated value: 4.49m³
